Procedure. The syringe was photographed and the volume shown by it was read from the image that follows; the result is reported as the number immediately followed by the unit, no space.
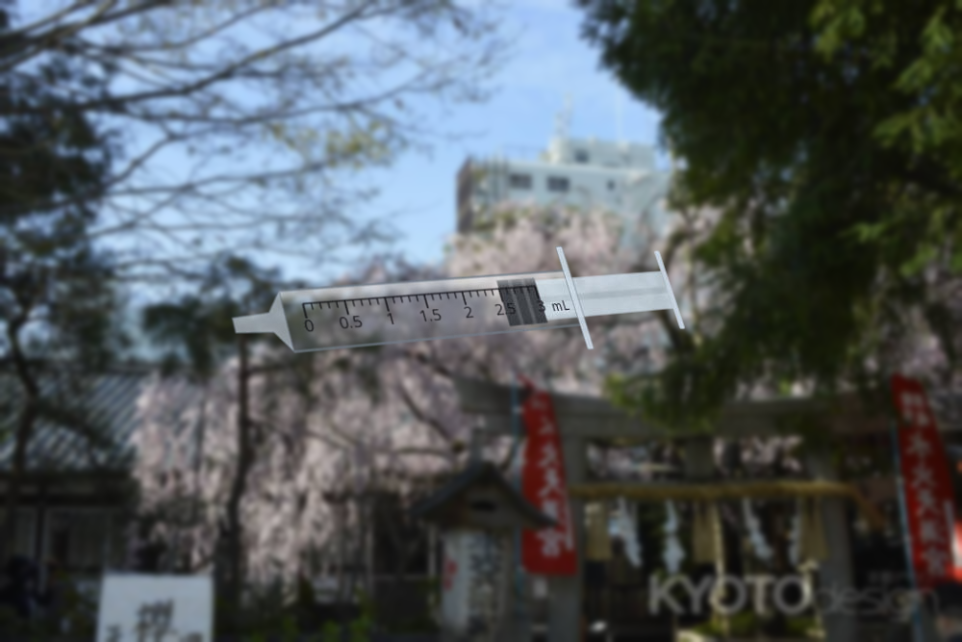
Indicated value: 2.5mL
